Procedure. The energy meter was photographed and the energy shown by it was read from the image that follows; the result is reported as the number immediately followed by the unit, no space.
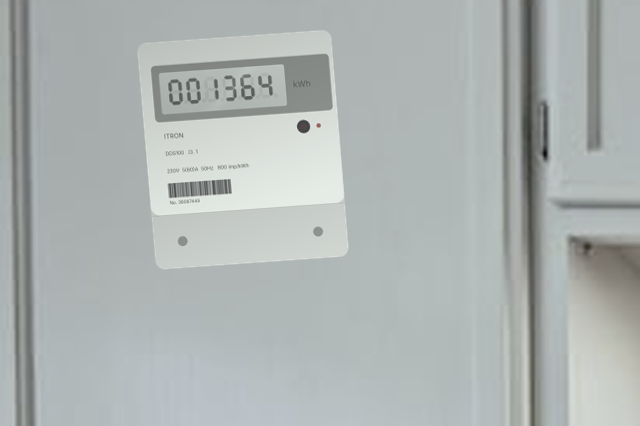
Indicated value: 1364kWh
